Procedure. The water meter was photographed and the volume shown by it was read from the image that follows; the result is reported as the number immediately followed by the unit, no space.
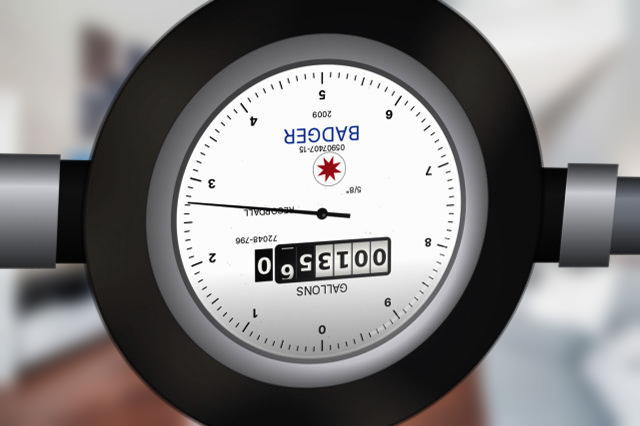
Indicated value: 13562.7gal
